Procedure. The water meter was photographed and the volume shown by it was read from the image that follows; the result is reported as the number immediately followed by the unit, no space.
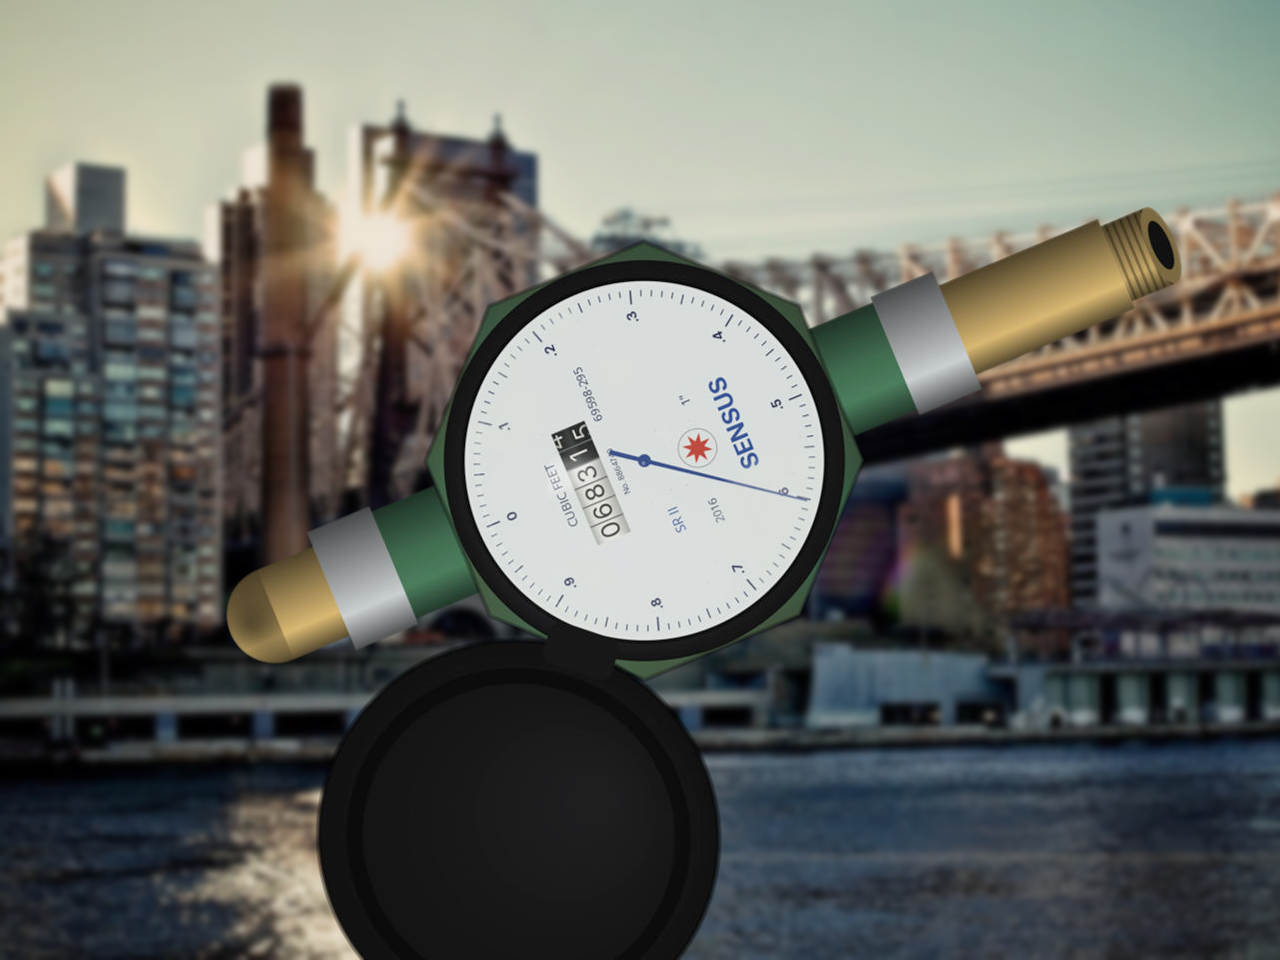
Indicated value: 68314.60ft³
